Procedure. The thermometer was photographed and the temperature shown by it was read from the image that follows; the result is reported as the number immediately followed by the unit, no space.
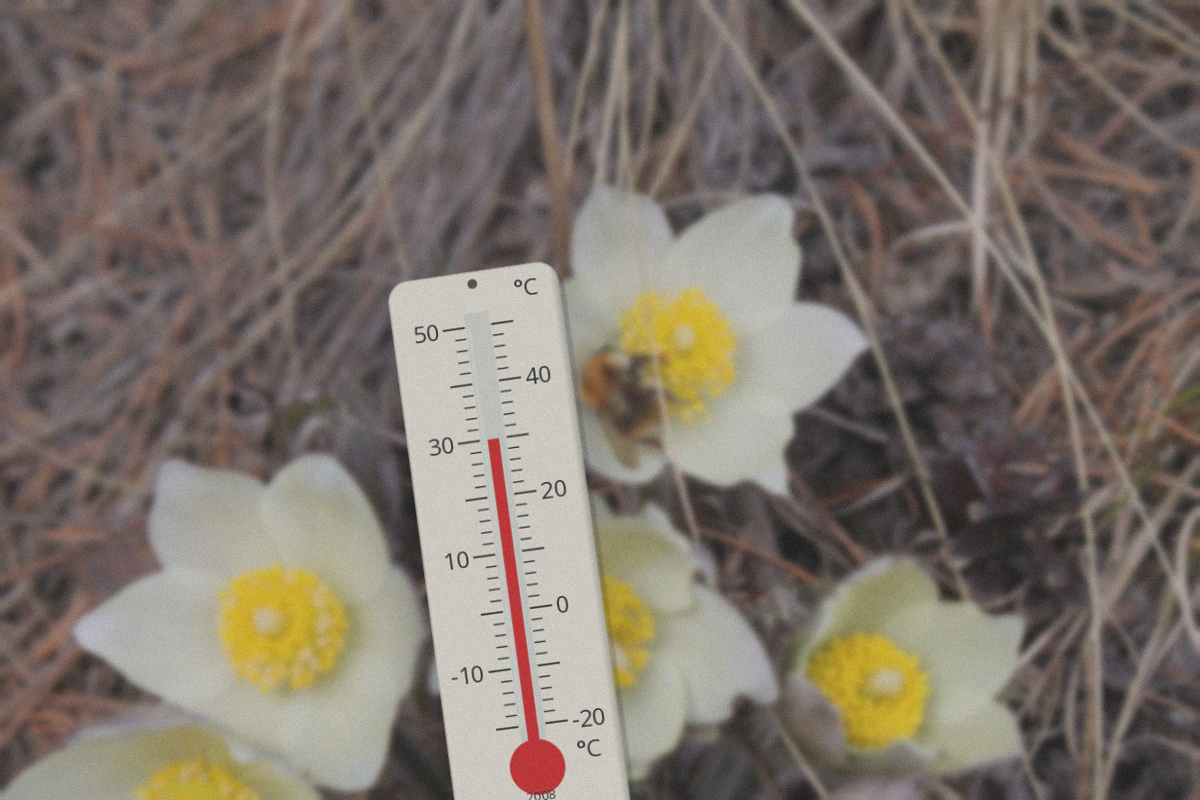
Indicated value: 30°C
